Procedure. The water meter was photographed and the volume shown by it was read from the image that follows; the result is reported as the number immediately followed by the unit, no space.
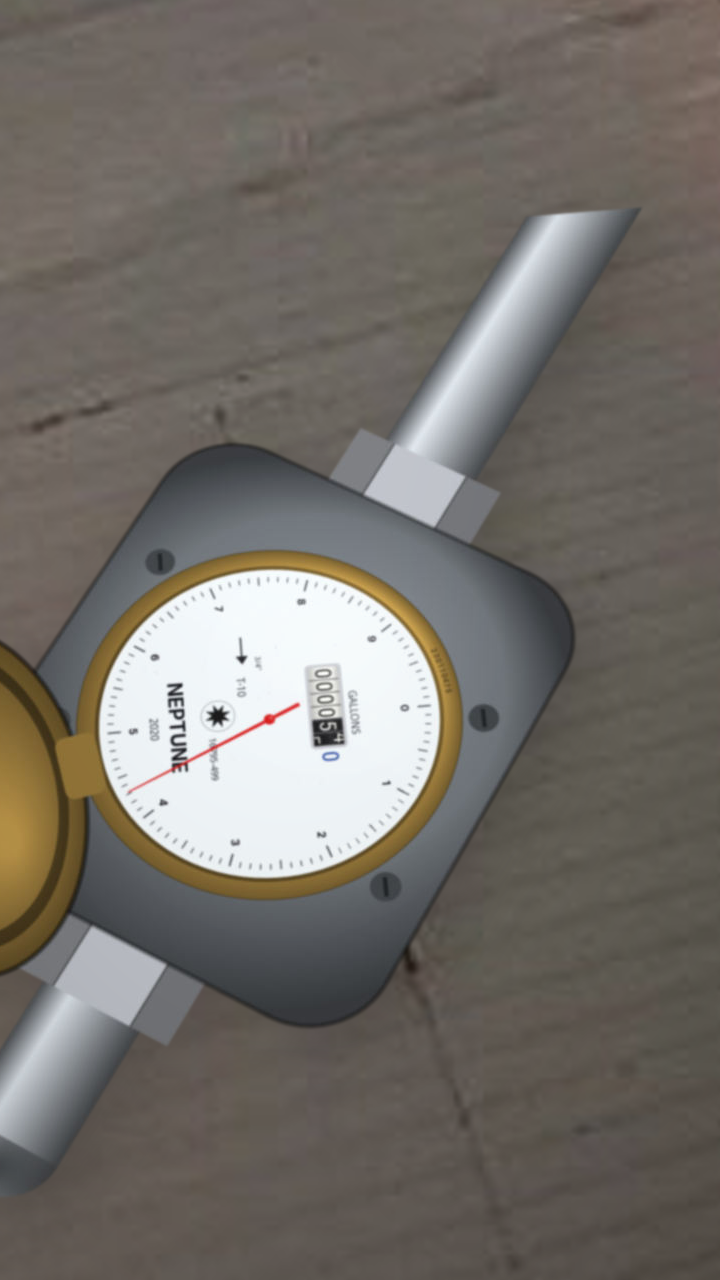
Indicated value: 544.3gal
